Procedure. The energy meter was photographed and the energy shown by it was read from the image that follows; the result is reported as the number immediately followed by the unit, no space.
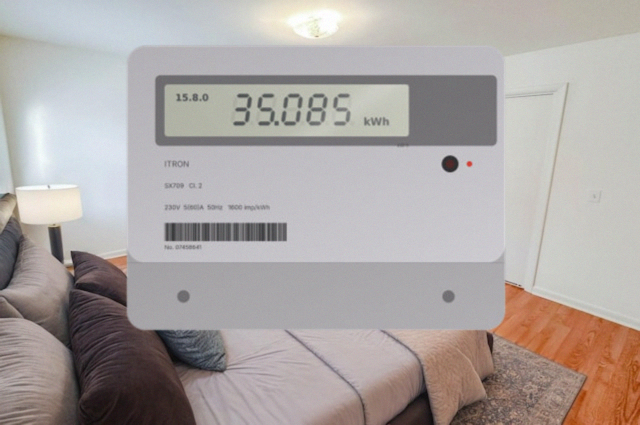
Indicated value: 35.085kWh
